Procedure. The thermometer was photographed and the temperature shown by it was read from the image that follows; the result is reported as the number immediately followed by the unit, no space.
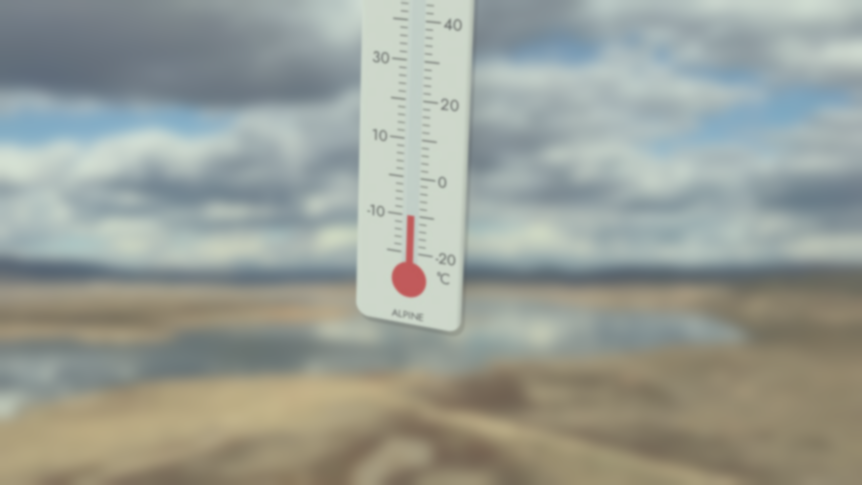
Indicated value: -10°C
